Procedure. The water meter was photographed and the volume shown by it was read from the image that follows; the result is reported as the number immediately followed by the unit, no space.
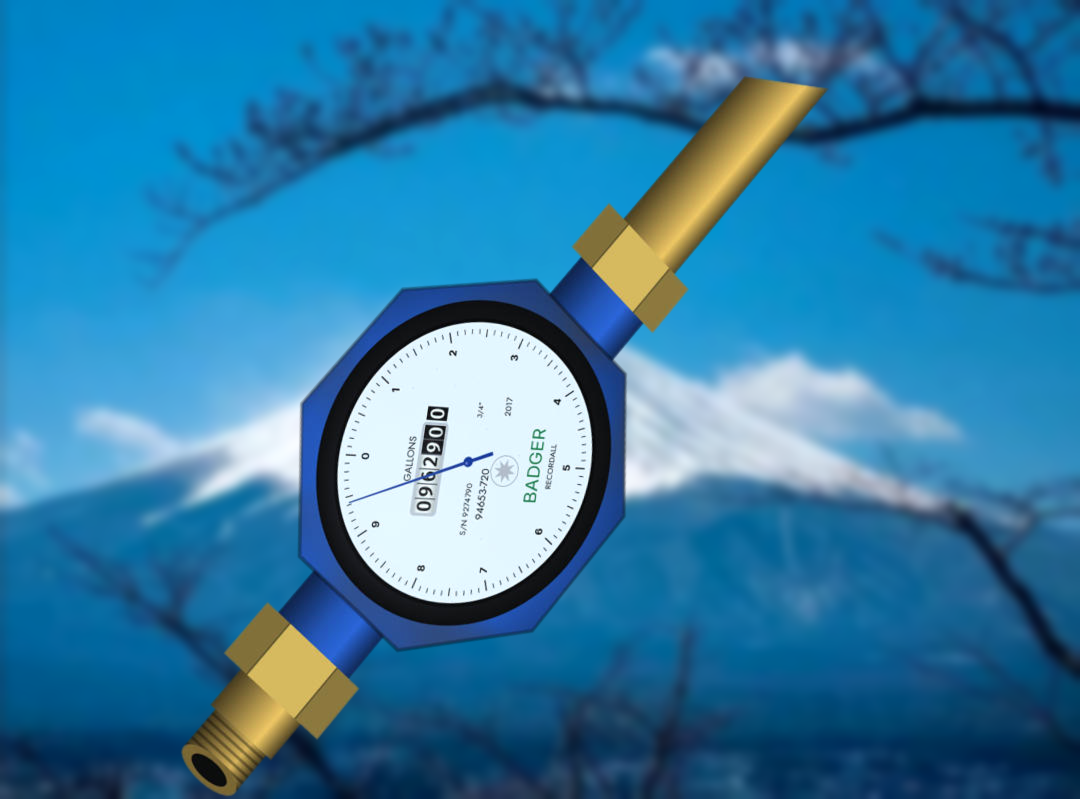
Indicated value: 962899.4gal
